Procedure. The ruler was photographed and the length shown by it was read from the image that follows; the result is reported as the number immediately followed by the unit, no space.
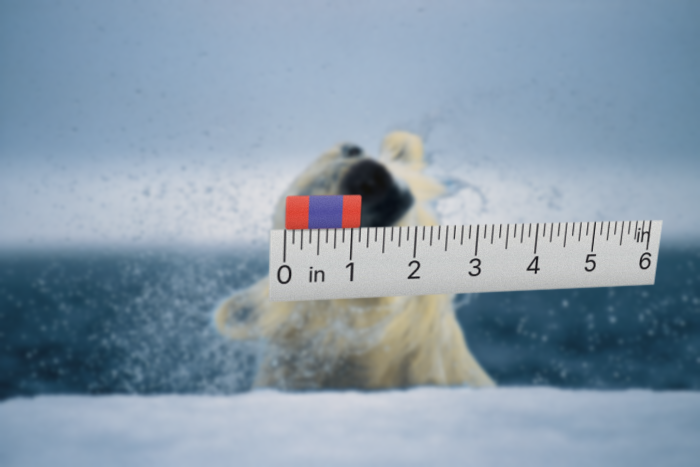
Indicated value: 1.125in
